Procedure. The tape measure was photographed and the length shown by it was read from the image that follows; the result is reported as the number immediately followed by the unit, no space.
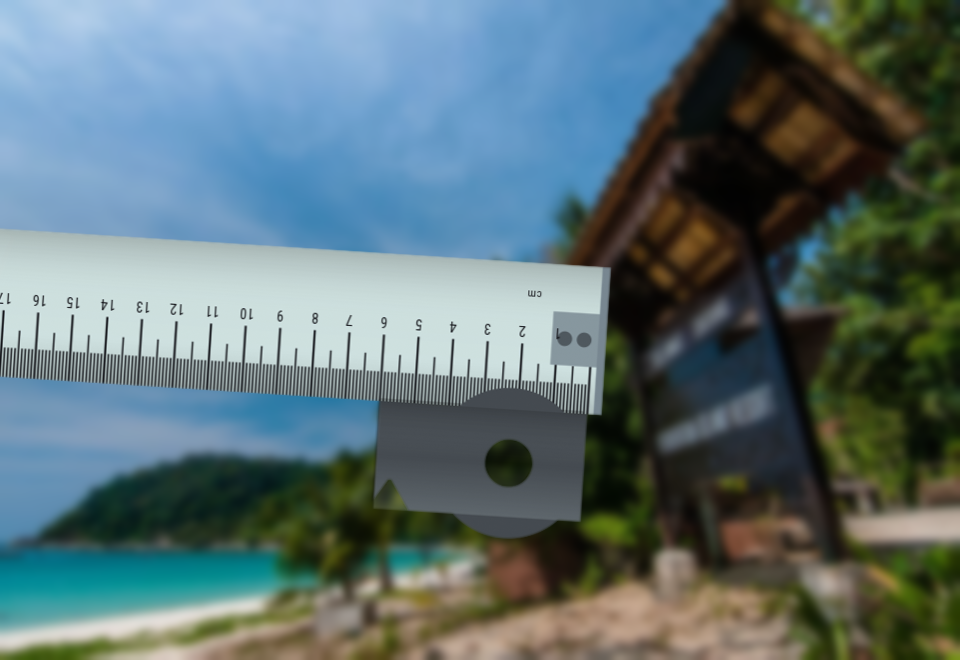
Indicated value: 6cm
